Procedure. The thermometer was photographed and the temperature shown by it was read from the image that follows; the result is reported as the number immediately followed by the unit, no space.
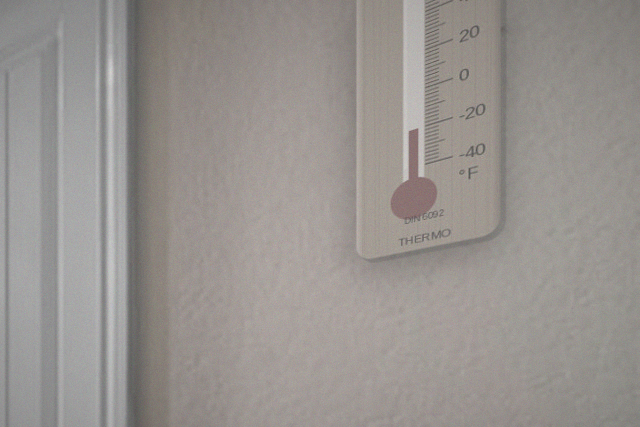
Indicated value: -20°F
